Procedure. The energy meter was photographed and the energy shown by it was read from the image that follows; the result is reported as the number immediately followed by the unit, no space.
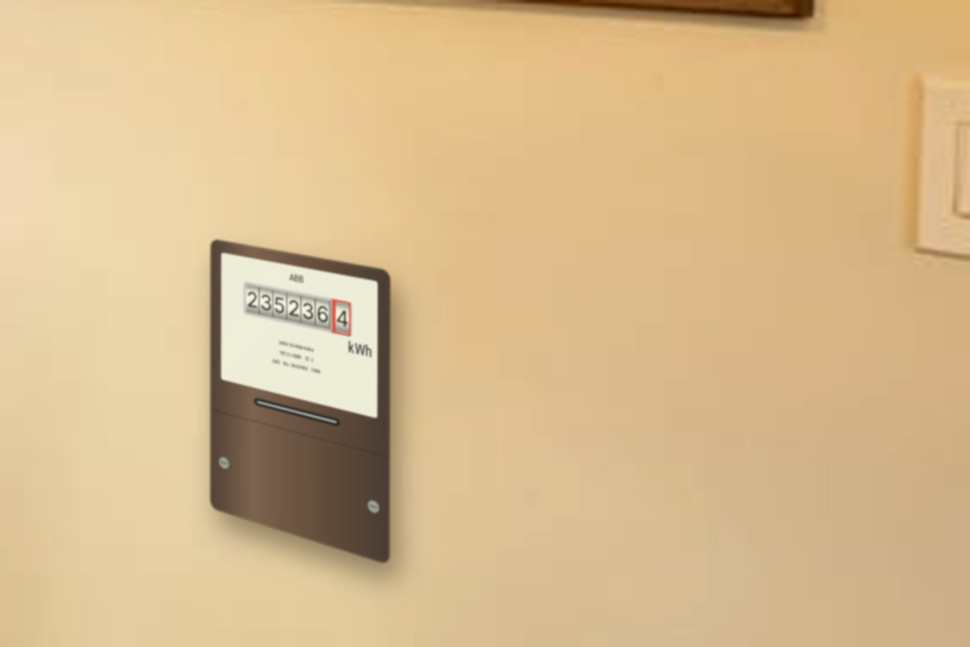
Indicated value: 235236.4kWh
